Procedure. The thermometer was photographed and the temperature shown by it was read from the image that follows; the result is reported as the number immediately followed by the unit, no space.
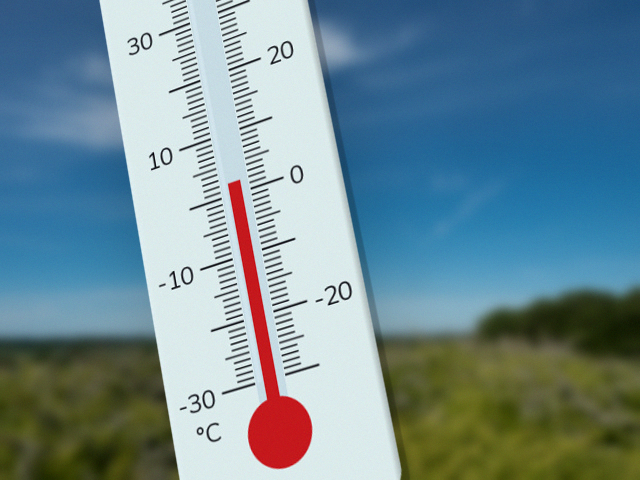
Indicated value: 2°C
